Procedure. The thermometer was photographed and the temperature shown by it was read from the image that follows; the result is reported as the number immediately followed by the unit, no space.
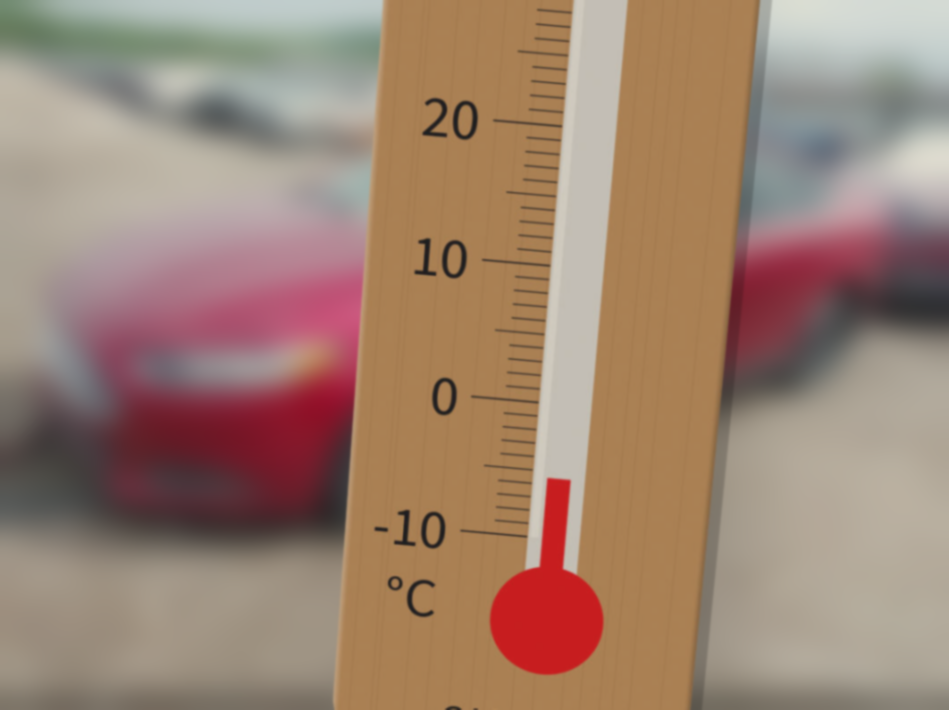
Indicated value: -5.5°C
